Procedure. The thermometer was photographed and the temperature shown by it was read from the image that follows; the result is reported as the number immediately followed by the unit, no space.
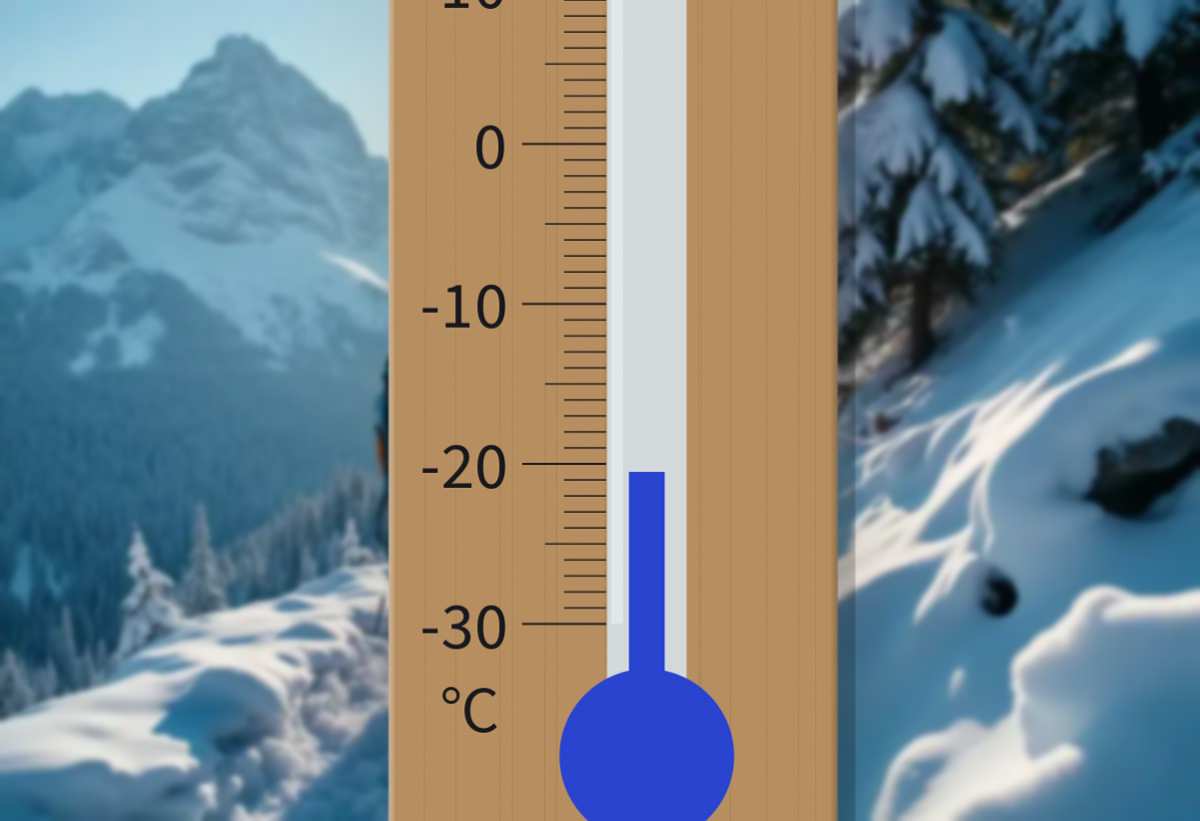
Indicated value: -20.5°C
